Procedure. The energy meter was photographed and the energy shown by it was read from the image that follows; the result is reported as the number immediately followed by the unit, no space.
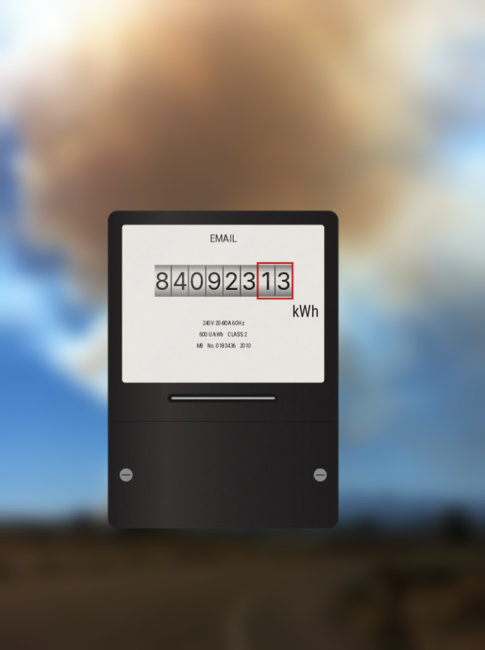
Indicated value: 840923.13kWh
